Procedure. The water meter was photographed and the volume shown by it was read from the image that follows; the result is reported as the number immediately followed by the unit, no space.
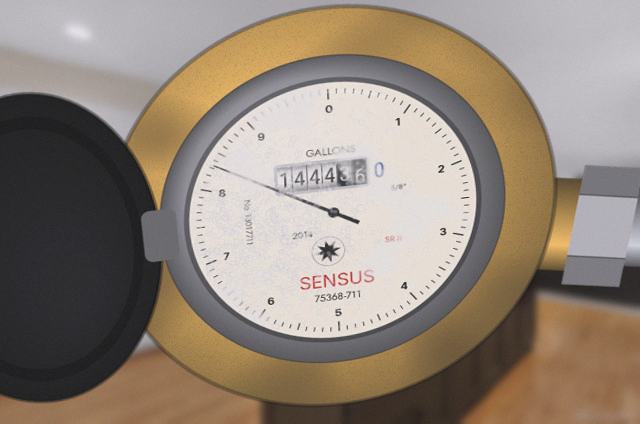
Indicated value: 1444358.3gal
